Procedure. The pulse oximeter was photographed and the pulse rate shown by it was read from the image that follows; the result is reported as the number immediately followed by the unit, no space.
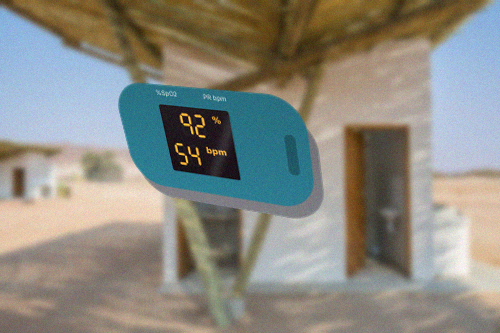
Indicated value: 54bpm
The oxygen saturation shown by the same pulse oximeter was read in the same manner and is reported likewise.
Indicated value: 92%
